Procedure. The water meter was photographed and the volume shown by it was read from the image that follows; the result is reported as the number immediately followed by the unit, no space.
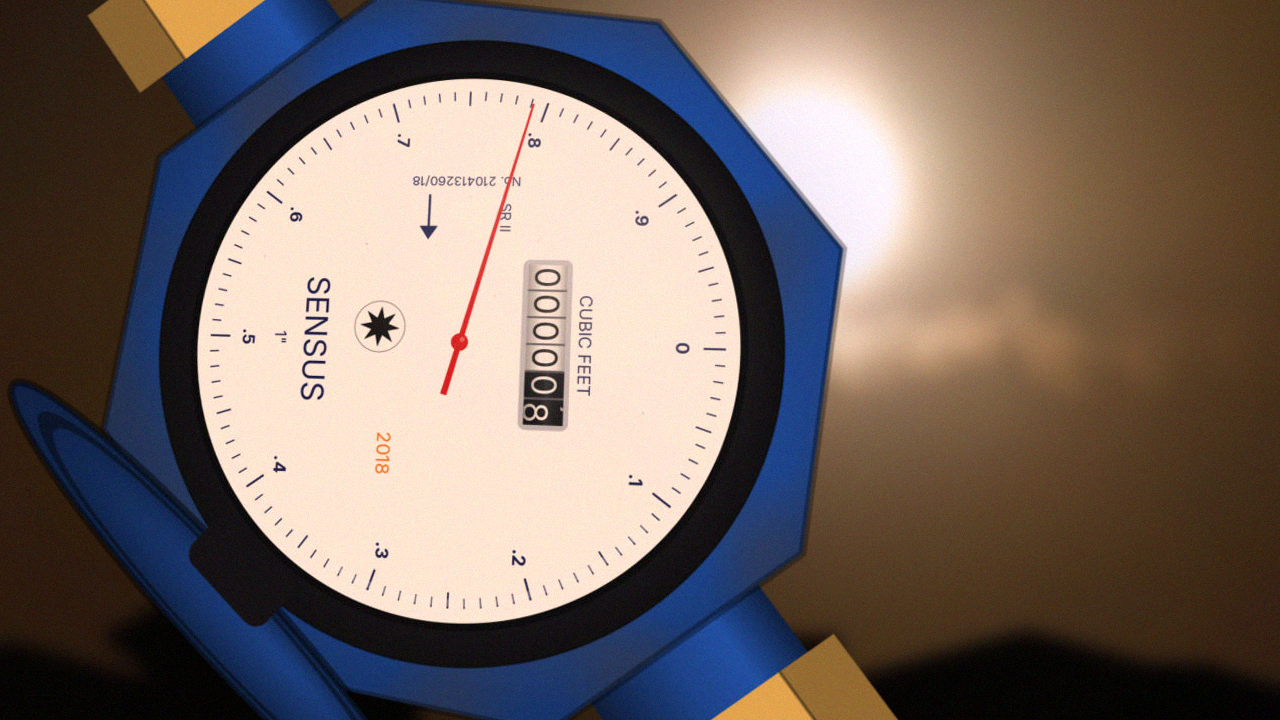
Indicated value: 7.79ft³
